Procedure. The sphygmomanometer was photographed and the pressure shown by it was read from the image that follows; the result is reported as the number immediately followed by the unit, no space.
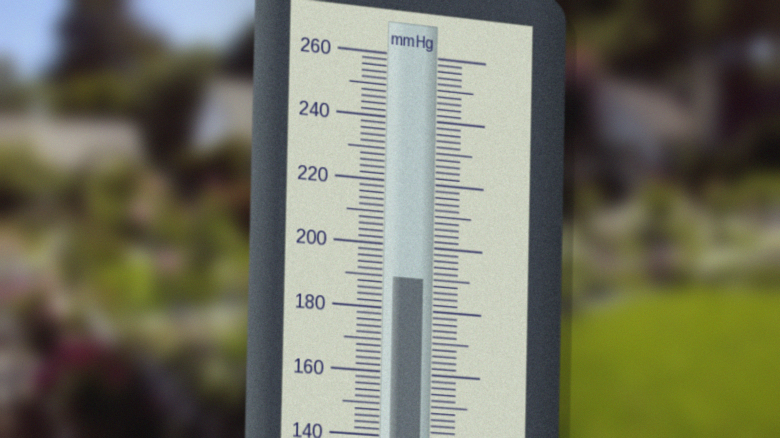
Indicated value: 190mmHg
